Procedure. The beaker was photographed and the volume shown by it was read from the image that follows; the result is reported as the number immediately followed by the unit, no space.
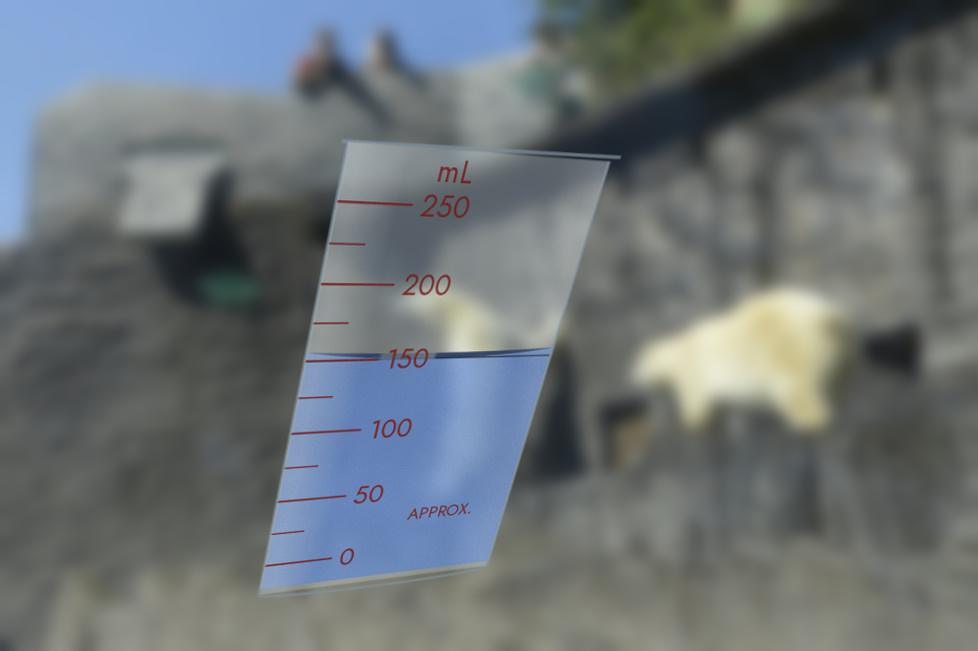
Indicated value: 150mL
